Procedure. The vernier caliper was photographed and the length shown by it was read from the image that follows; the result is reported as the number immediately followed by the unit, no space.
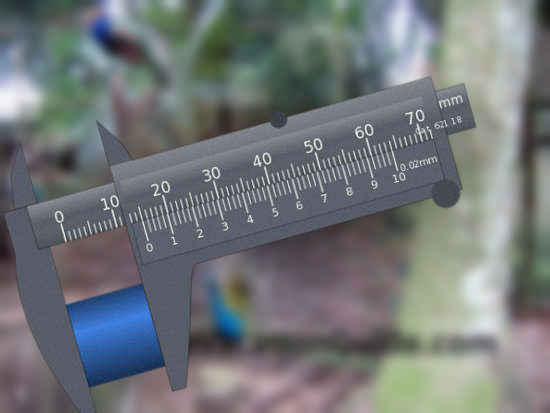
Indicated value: 15.0mm
